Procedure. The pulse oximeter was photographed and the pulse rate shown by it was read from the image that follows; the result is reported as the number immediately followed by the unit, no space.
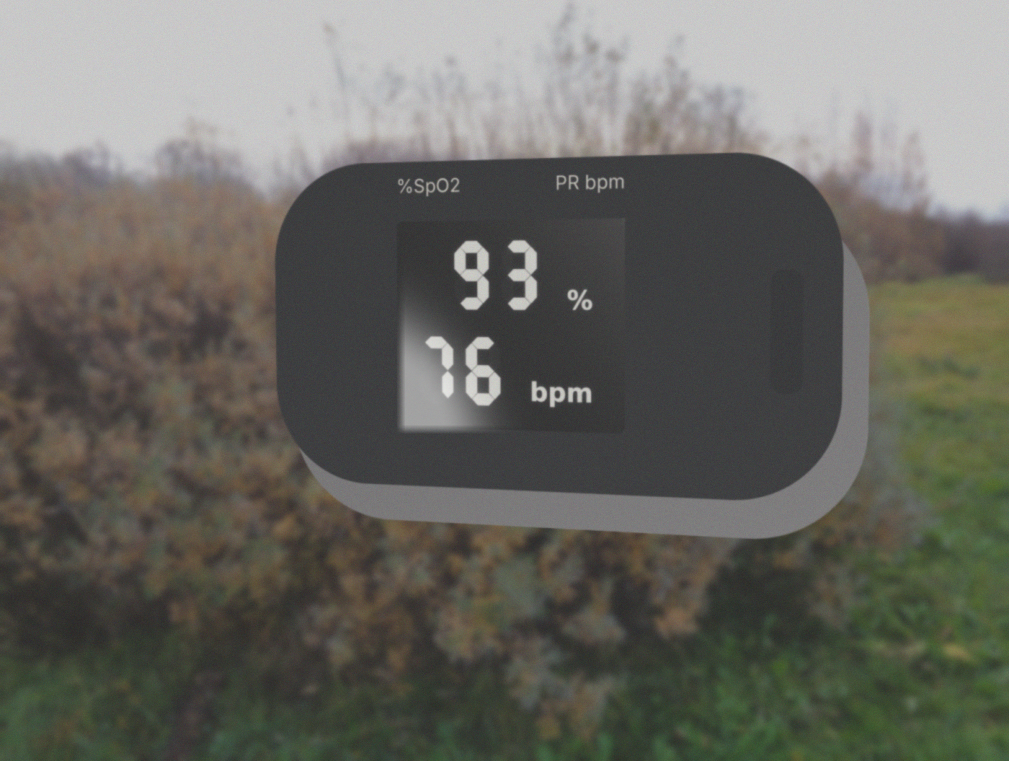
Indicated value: 76bpm
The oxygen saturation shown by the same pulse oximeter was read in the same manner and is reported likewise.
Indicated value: 93%
